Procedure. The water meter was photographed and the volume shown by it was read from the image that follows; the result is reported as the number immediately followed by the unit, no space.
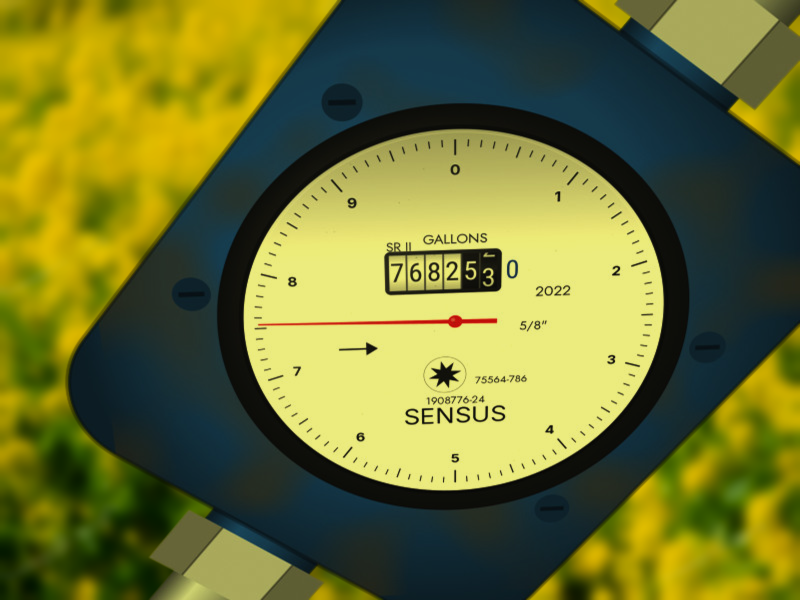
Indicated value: 7682527.5gal
